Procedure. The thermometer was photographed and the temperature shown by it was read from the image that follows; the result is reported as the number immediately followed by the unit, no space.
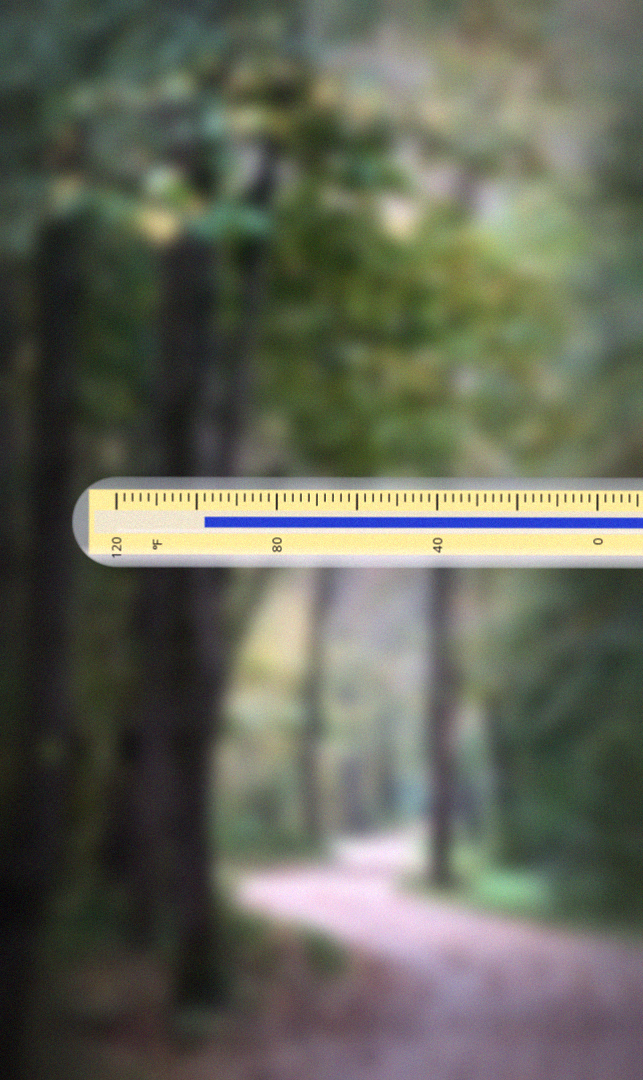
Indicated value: 98°F
